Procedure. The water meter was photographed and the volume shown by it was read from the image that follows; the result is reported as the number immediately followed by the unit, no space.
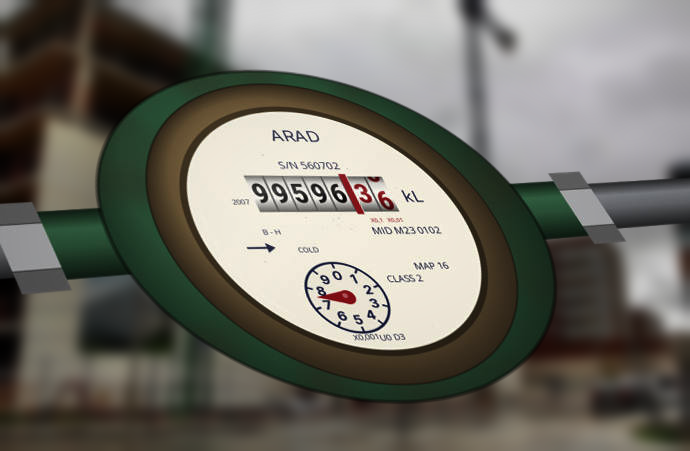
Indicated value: 99596.357kL
